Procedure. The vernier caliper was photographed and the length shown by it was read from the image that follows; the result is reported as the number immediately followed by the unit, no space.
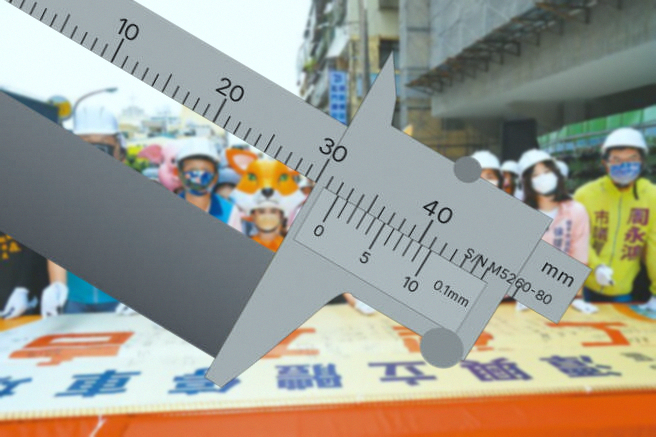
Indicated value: 32.2mm
